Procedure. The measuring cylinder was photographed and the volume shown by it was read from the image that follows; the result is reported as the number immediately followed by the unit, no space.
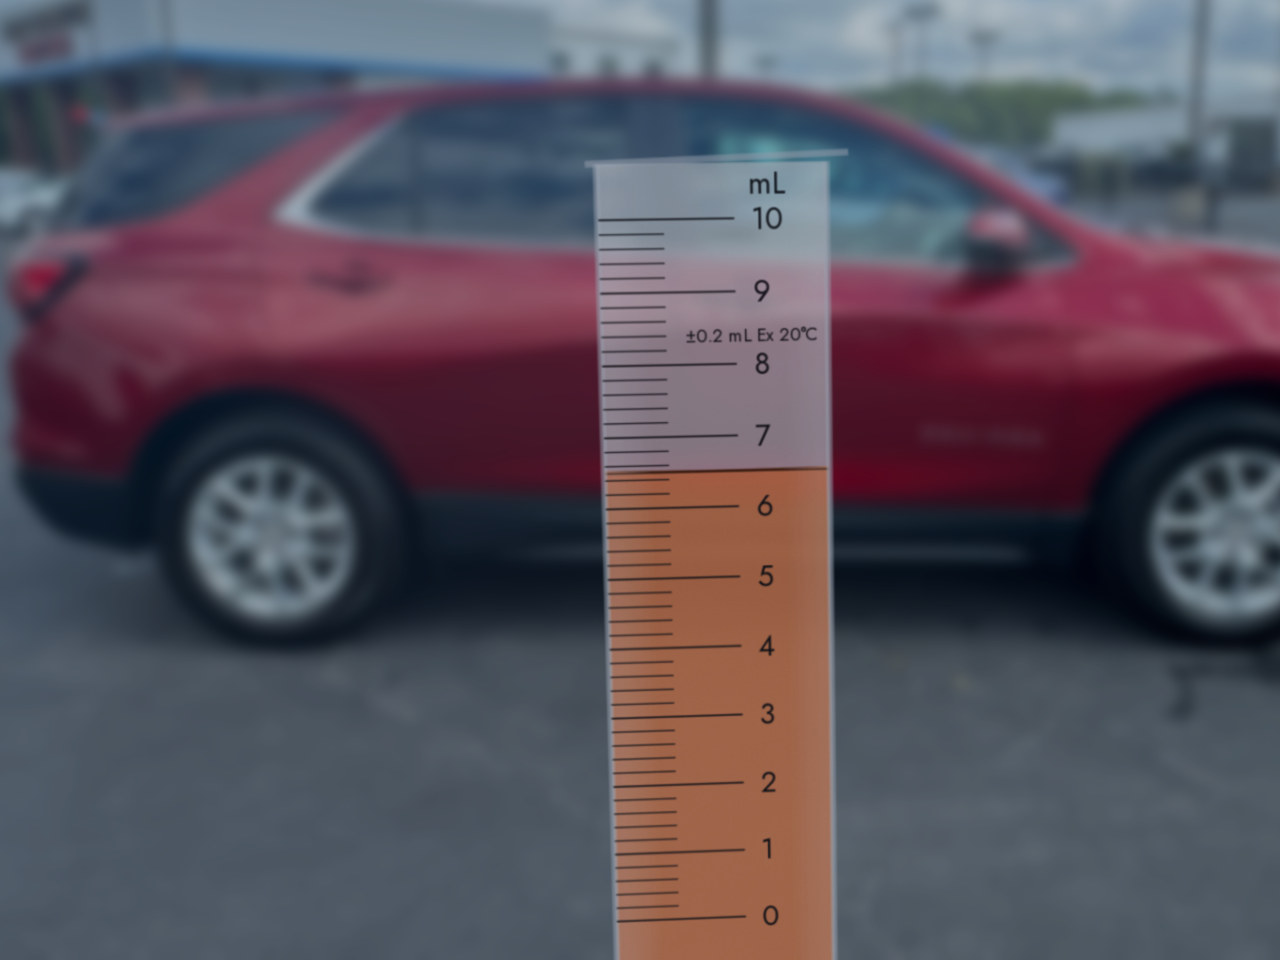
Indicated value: 6.5mL
